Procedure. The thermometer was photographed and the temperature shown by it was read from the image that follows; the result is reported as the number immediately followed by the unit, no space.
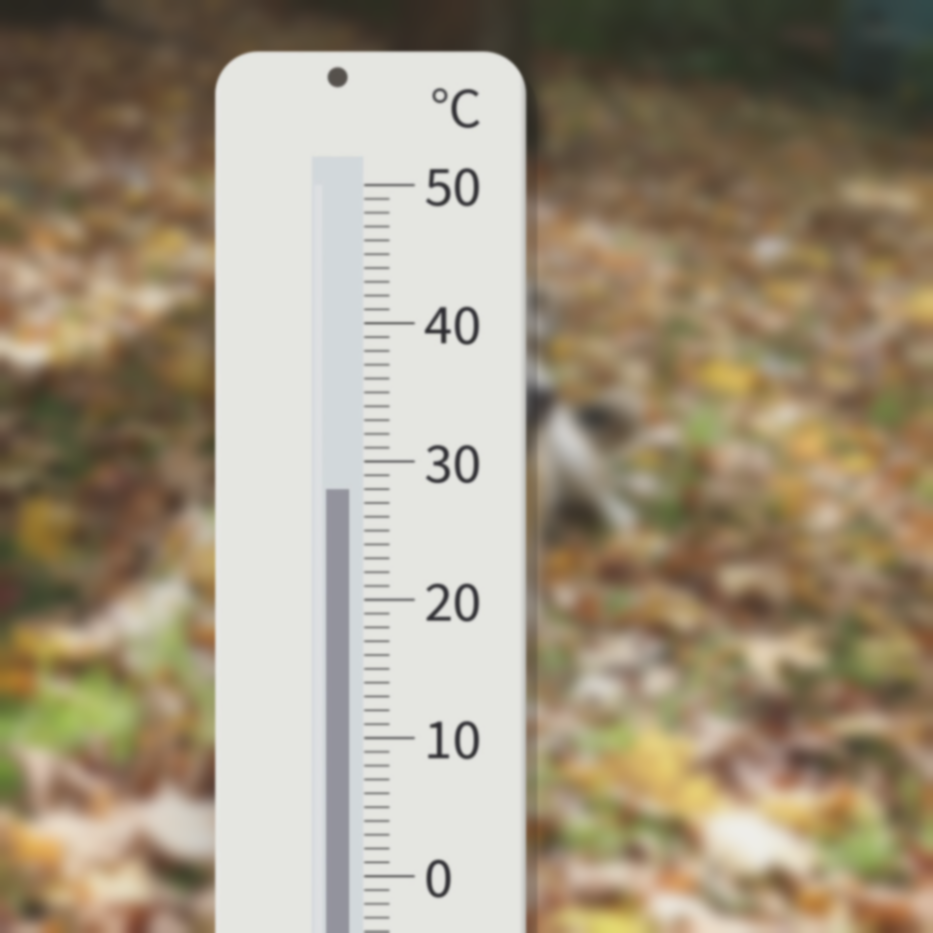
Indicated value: 28°C
